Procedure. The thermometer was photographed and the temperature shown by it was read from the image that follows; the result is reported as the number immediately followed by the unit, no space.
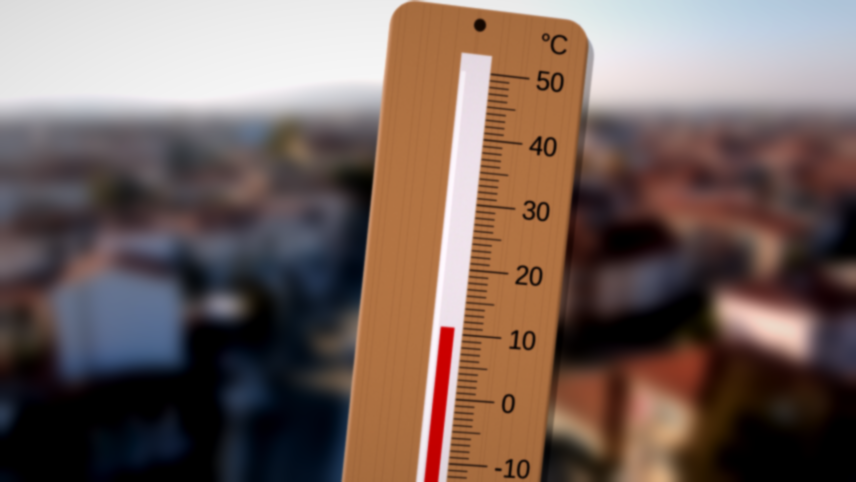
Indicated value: 11°C
